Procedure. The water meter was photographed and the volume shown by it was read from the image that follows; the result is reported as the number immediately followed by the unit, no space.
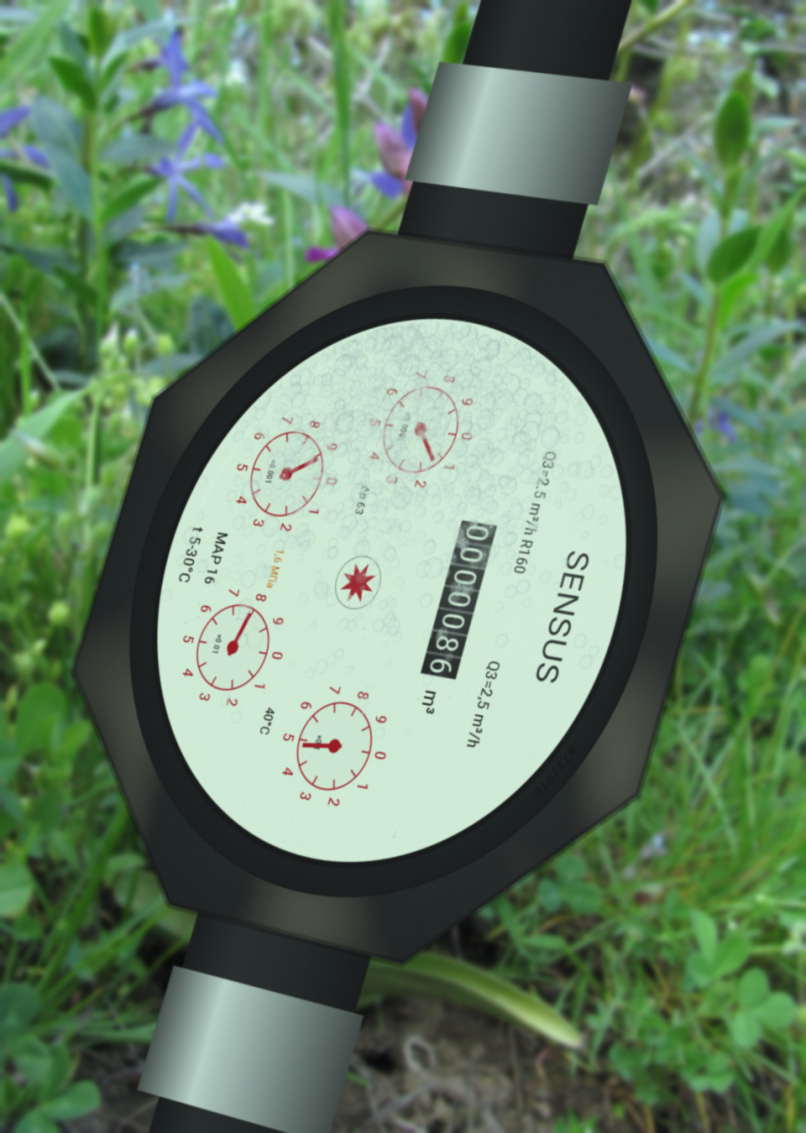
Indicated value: 86.4791m³
